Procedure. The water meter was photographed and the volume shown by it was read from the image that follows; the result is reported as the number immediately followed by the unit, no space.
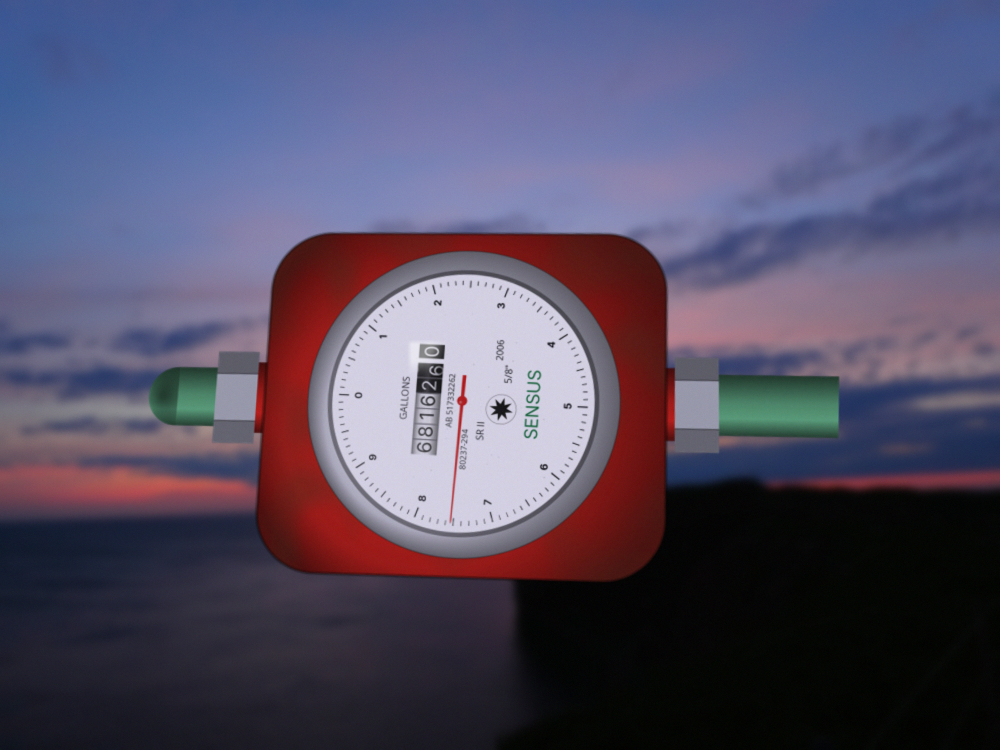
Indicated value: 6816257.5gal
